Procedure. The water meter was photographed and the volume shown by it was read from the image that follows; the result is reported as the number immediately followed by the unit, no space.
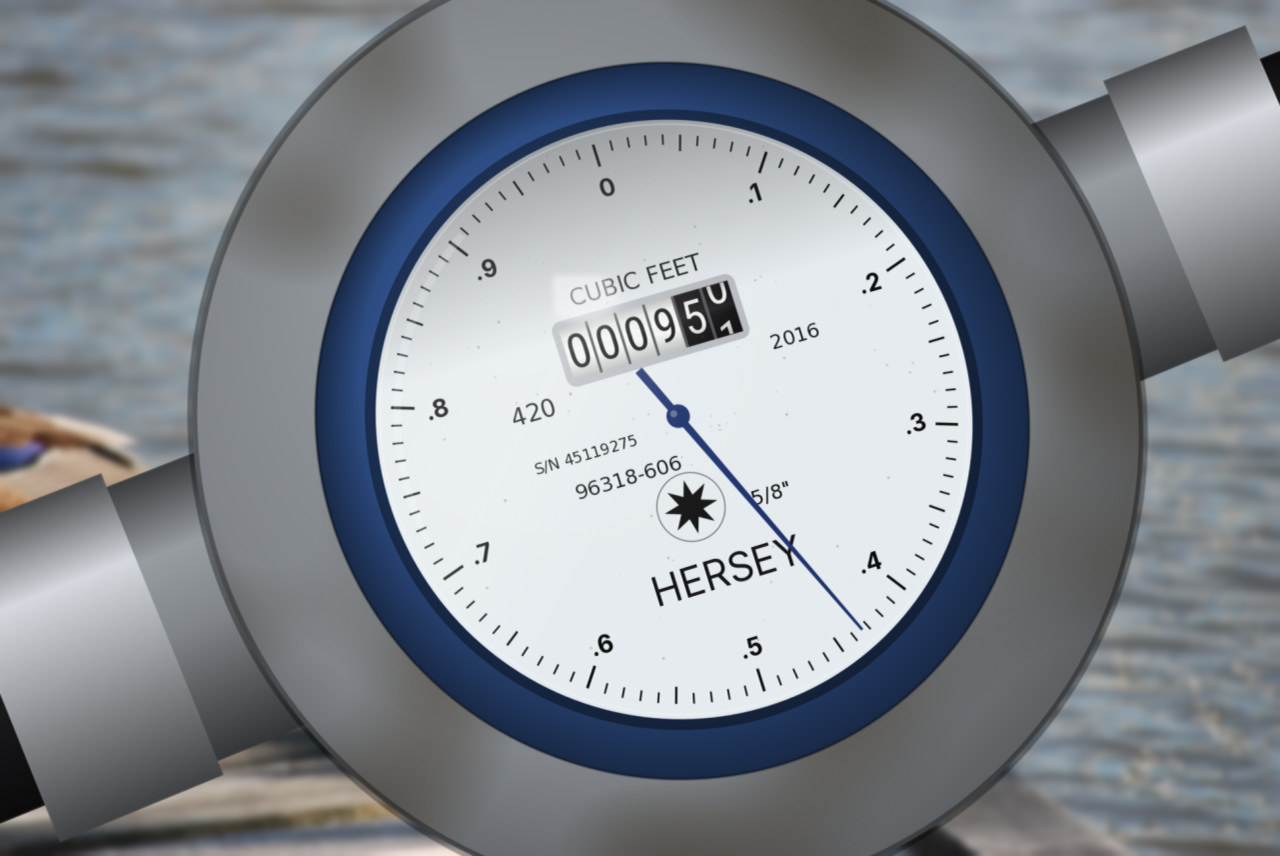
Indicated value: 950.43ft³
